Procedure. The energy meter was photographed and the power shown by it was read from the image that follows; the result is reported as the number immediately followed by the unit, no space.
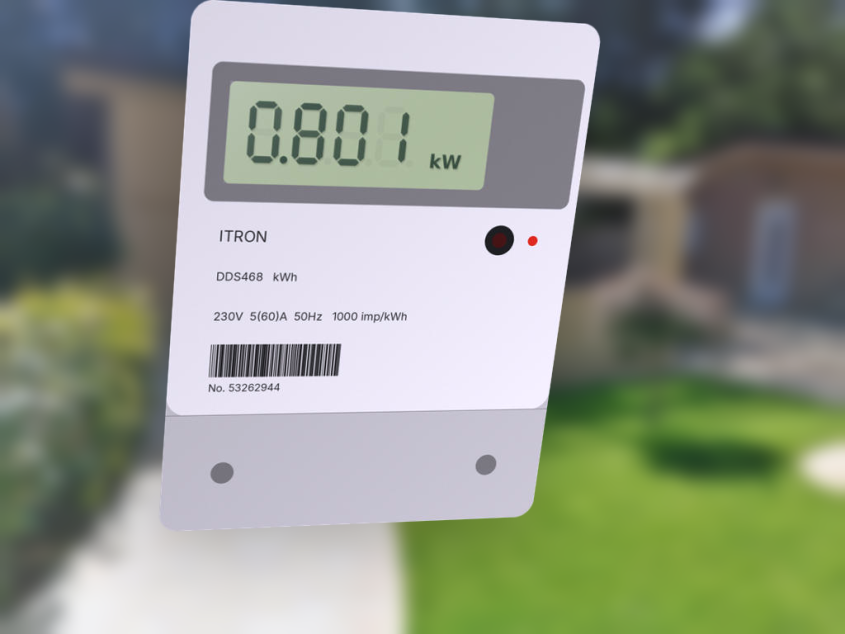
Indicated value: 0.801kW
